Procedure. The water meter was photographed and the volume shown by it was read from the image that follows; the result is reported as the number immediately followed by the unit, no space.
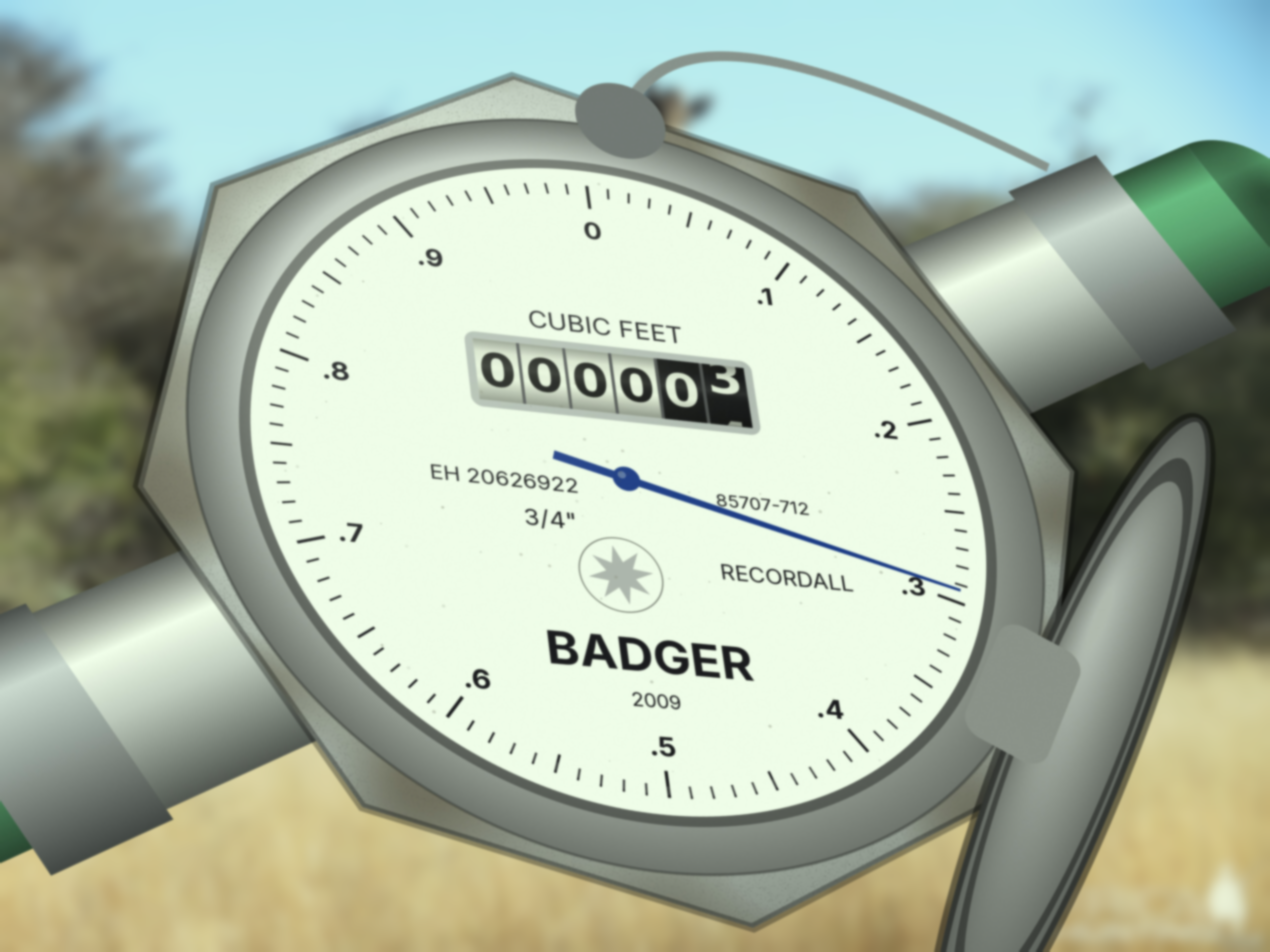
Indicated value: 3.29ft³
